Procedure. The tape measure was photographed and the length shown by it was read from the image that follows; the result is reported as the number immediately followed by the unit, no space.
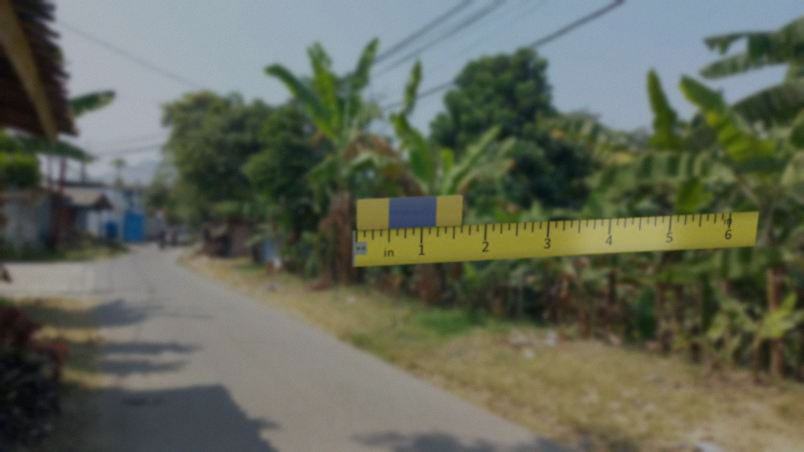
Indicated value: 1.625in
